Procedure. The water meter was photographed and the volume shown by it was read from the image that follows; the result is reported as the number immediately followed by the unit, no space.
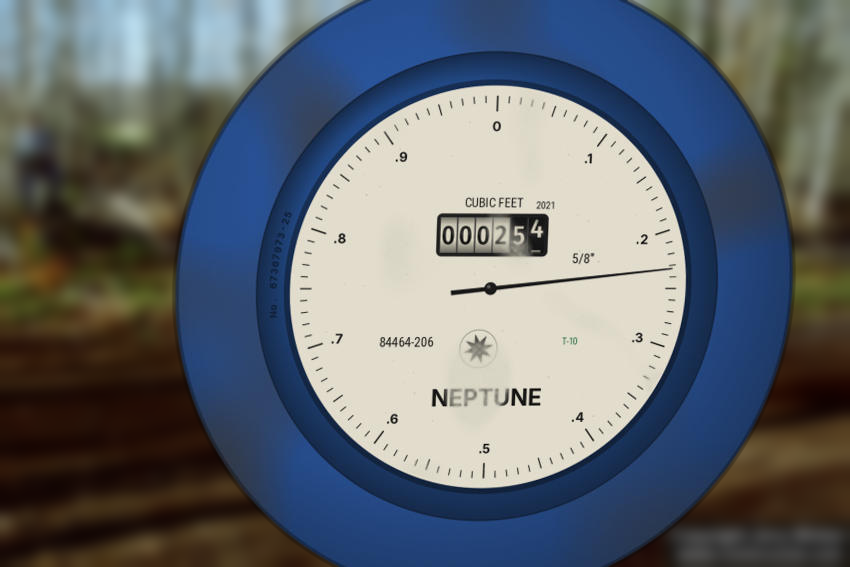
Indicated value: 254.23ft³
